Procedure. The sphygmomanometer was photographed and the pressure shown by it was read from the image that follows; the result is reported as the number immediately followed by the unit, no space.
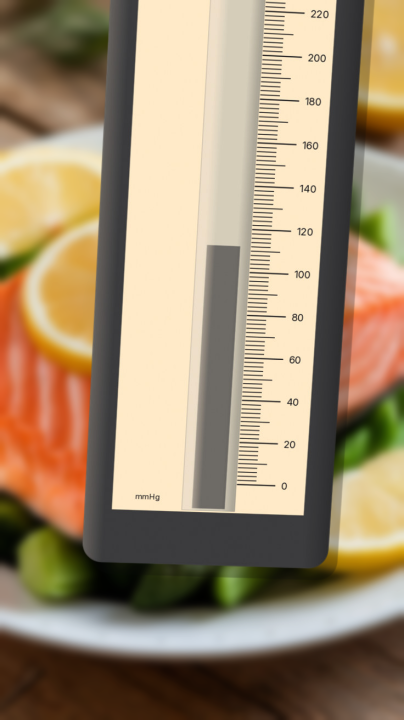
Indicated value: 112mmHg
